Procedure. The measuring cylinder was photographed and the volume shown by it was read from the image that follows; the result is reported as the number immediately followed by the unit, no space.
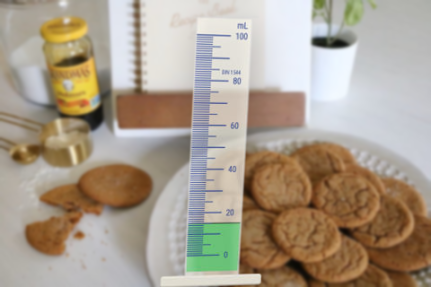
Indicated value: 15mL
